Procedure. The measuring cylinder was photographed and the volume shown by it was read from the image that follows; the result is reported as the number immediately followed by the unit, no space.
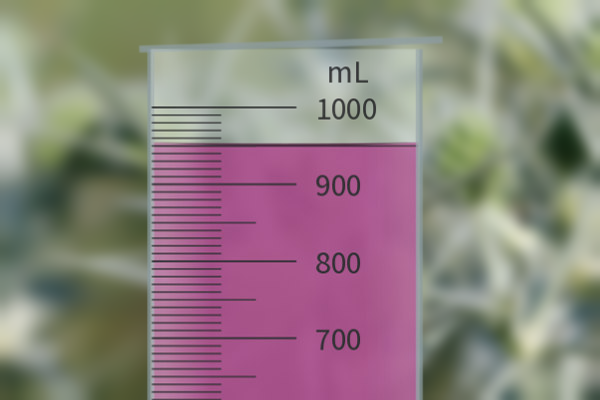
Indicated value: 950mL
